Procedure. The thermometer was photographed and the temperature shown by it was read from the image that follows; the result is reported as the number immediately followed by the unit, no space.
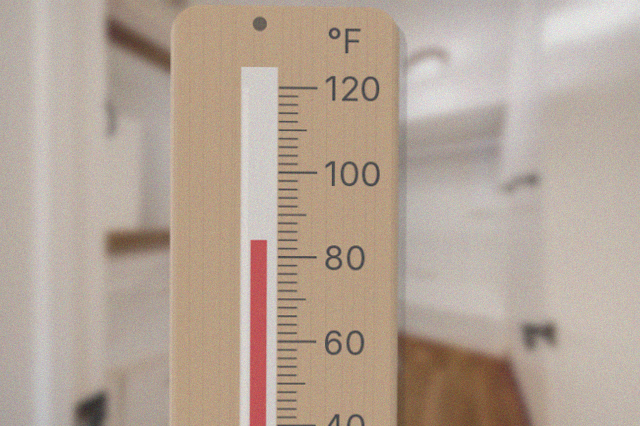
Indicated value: 84°F
